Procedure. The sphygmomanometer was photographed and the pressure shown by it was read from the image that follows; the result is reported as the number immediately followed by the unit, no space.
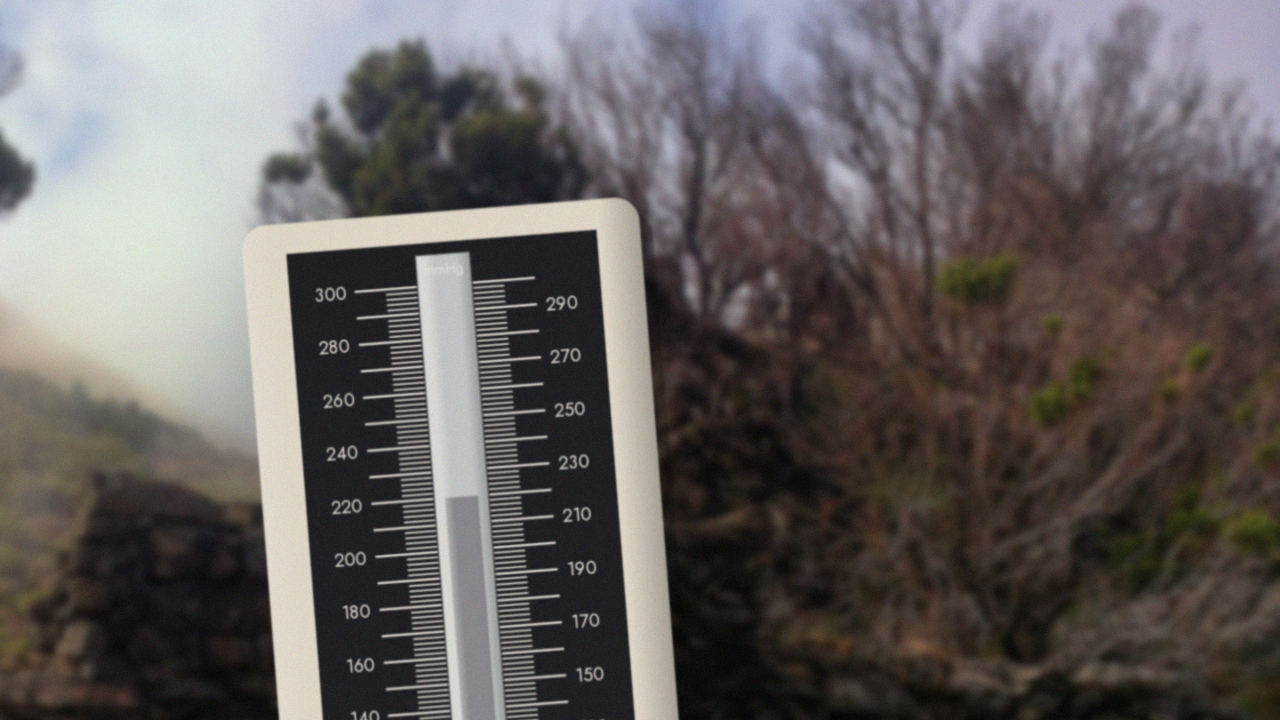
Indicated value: 220mmHg
